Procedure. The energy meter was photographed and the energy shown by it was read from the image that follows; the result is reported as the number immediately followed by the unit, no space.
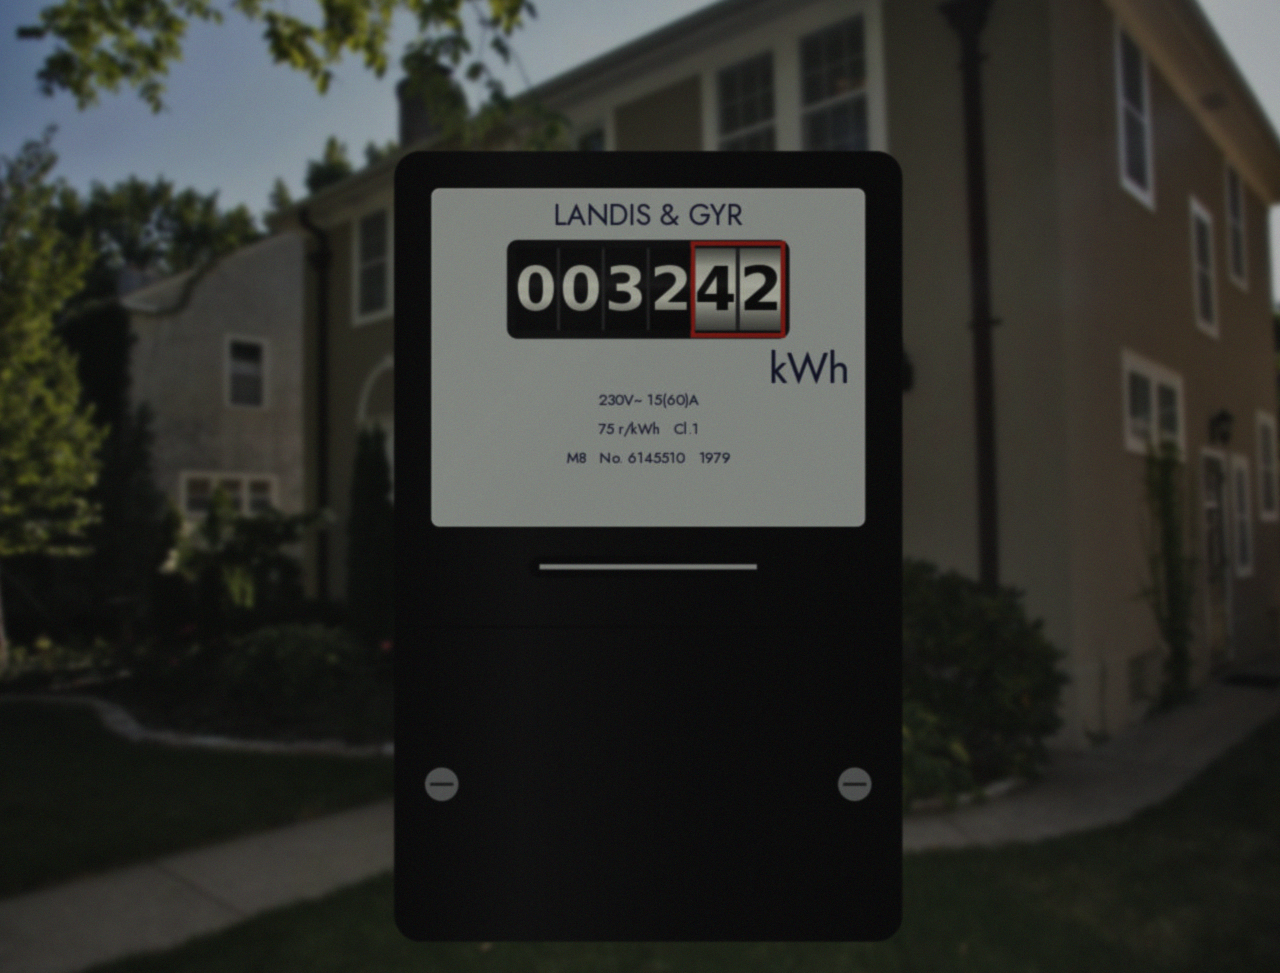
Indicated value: 32.42kWh
